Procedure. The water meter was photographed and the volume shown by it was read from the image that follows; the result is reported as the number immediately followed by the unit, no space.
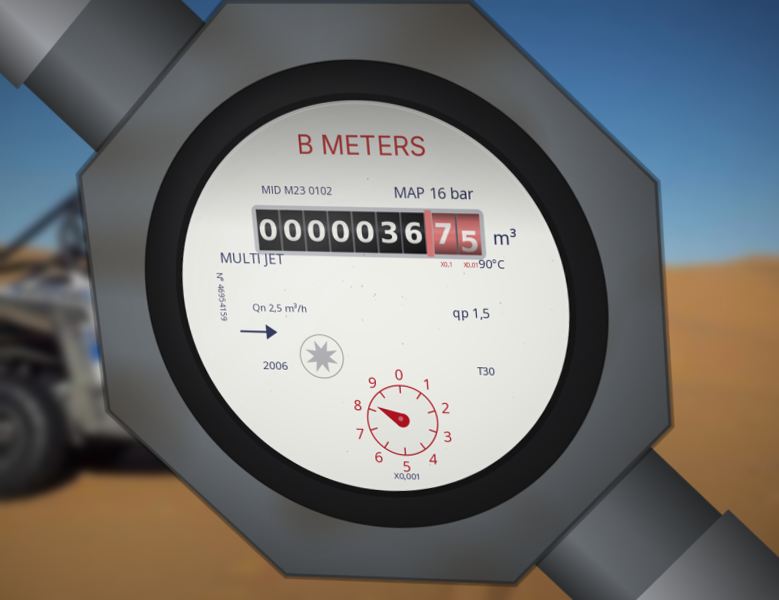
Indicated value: 36.748m³
